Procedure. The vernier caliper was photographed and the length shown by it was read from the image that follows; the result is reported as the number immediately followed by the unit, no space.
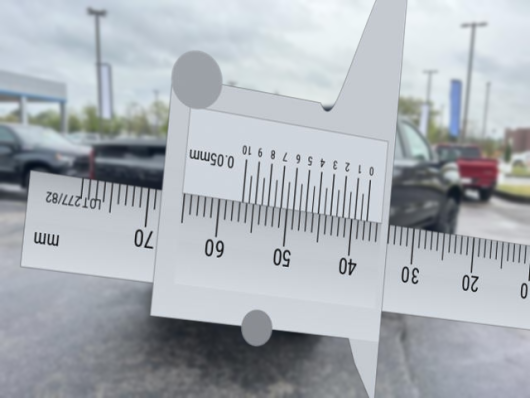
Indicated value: 37.6mm
